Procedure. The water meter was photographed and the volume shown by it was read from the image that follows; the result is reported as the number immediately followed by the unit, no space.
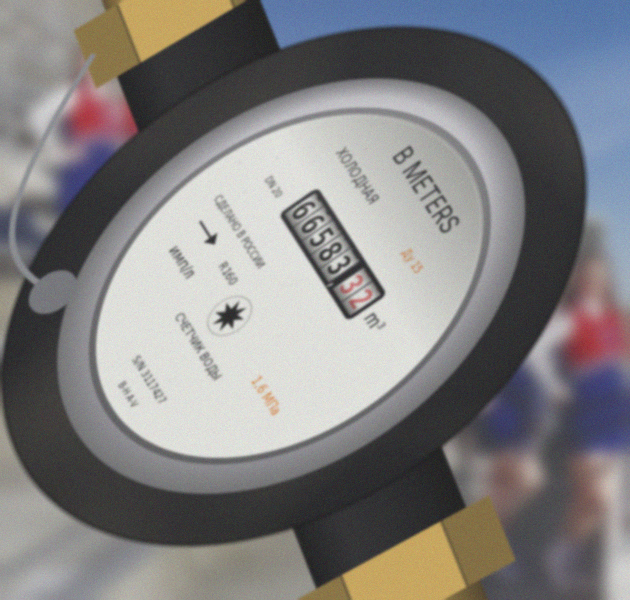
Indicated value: 66583.32m³
